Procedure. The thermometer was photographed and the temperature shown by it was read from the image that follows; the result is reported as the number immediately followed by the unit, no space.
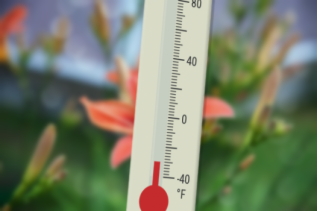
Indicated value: -30°F
